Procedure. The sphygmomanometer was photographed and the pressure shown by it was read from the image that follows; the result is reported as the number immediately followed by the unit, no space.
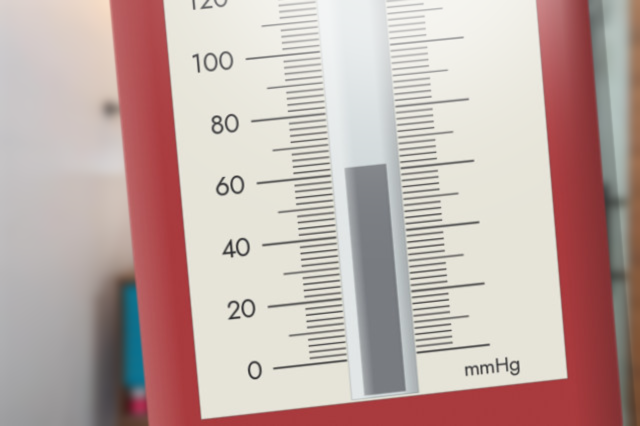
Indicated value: 62mmHg
